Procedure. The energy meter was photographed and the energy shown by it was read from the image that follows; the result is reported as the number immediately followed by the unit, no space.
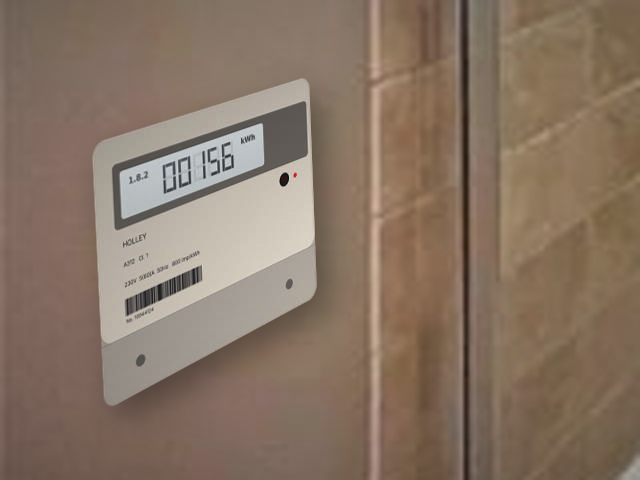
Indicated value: 156kWh
